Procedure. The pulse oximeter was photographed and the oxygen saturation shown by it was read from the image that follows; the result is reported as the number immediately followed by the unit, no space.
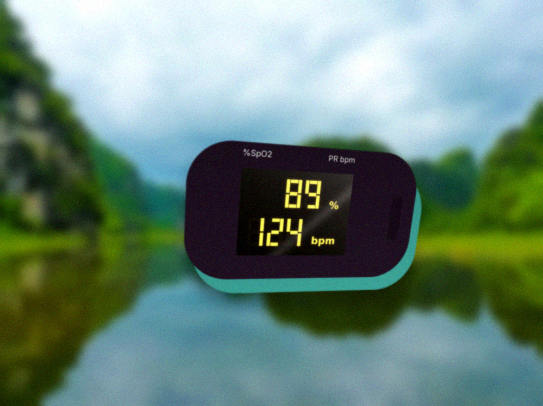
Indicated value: 89%
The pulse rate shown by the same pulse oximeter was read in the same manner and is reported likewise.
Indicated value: 124bpm
